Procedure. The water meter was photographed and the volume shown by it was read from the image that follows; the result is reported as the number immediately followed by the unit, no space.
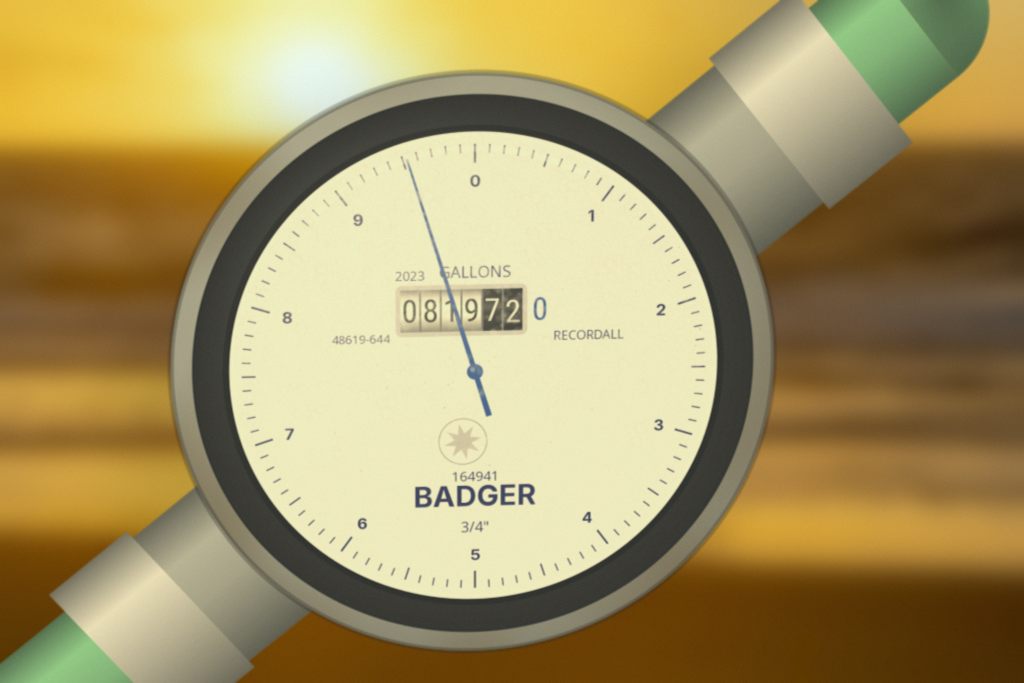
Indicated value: 819719.5gal
